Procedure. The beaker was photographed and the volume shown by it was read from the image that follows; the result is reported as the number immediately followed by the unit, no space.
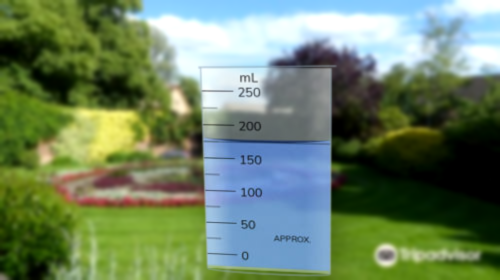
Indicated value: 175mL
